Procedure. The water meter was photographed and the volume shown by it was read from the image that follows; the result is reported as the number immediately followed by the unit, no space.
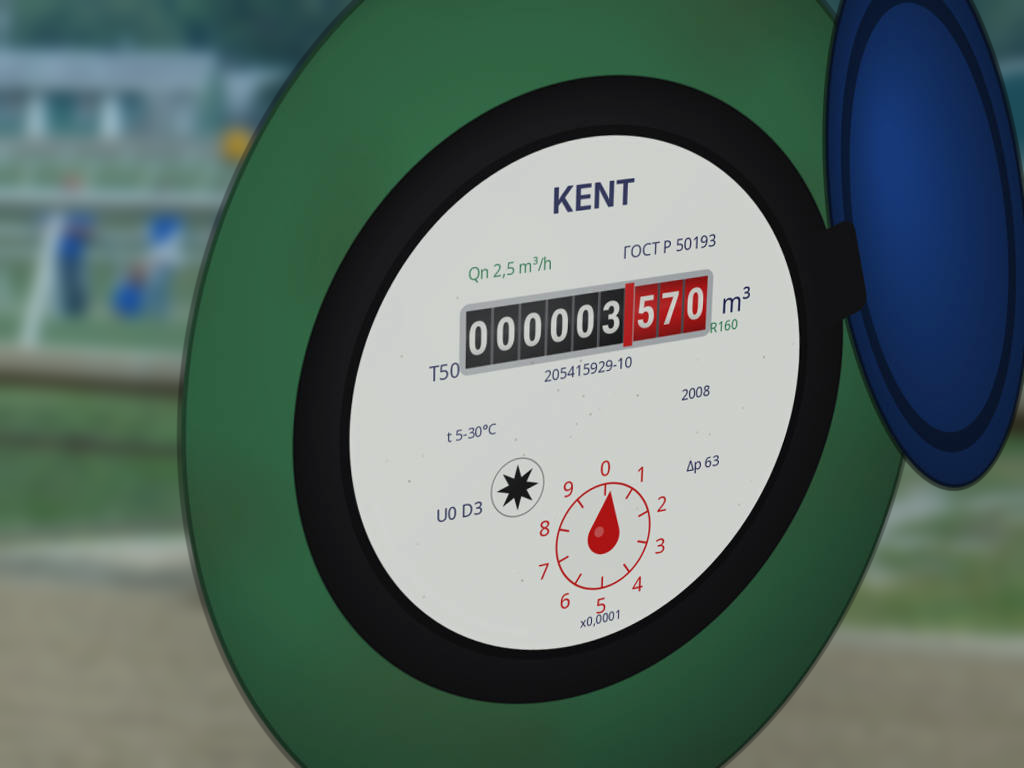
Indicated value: 3.5700m³
